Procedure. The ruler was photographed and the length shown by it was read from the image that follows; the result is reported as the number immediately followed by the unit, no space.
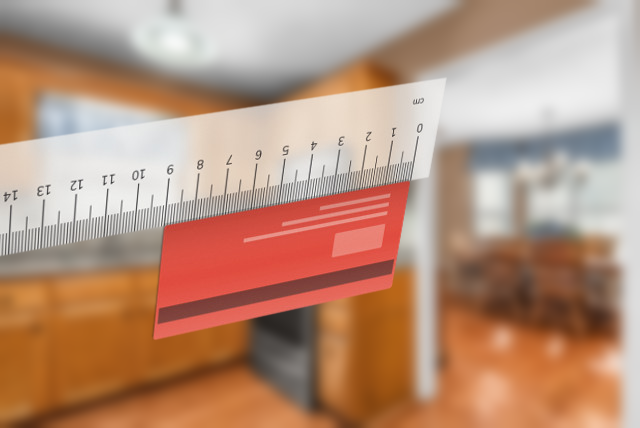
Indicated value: 9cm
